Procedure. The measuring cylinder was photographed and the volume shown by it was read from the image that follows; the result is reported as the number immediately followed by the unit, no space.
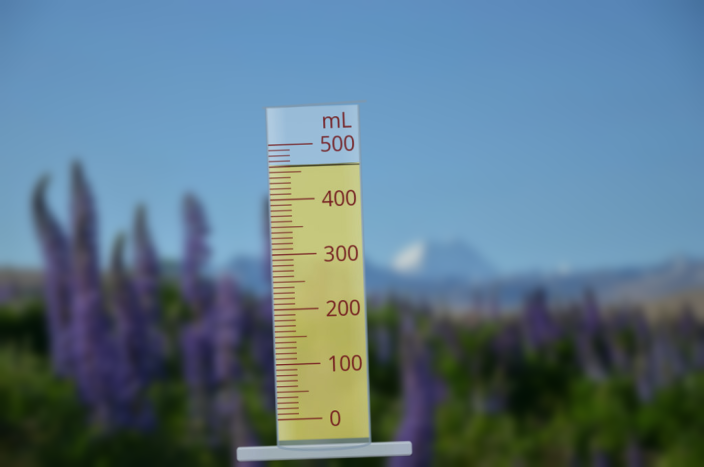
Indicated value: 460mL
